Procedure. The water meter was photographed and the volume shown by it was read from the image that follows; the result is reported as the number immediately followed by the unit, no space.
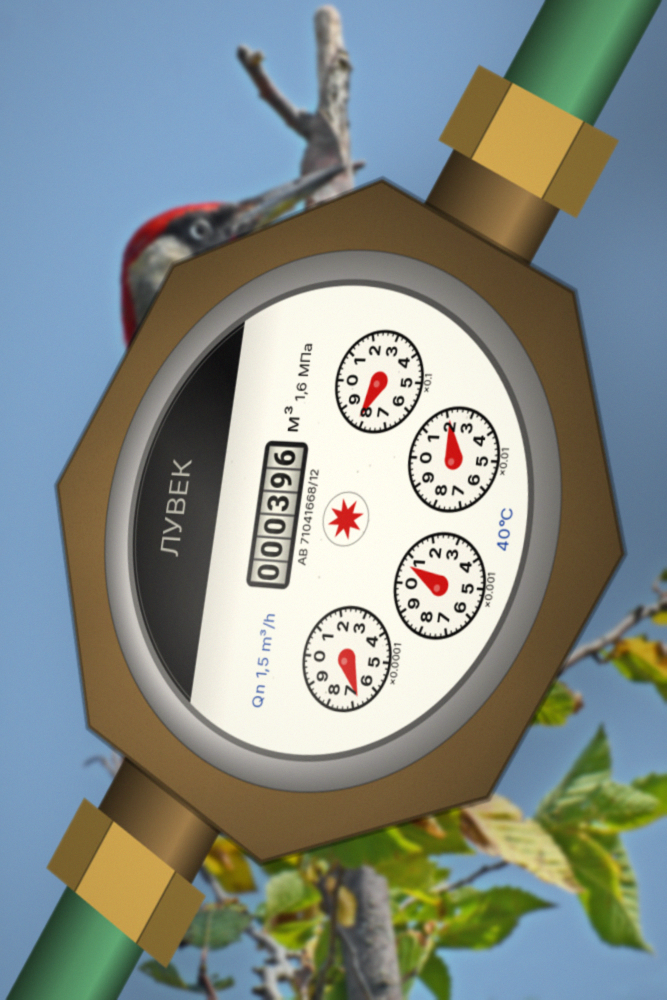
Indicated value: 396.8206m³
